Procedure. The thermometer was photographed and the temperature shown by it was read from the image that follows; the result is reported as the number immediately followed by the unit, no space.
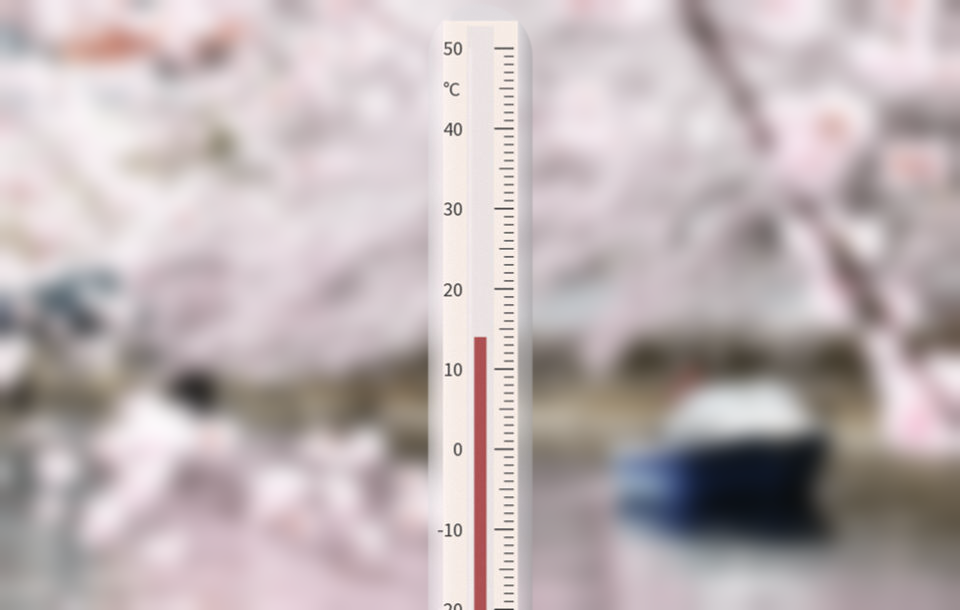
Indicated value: 14°C
